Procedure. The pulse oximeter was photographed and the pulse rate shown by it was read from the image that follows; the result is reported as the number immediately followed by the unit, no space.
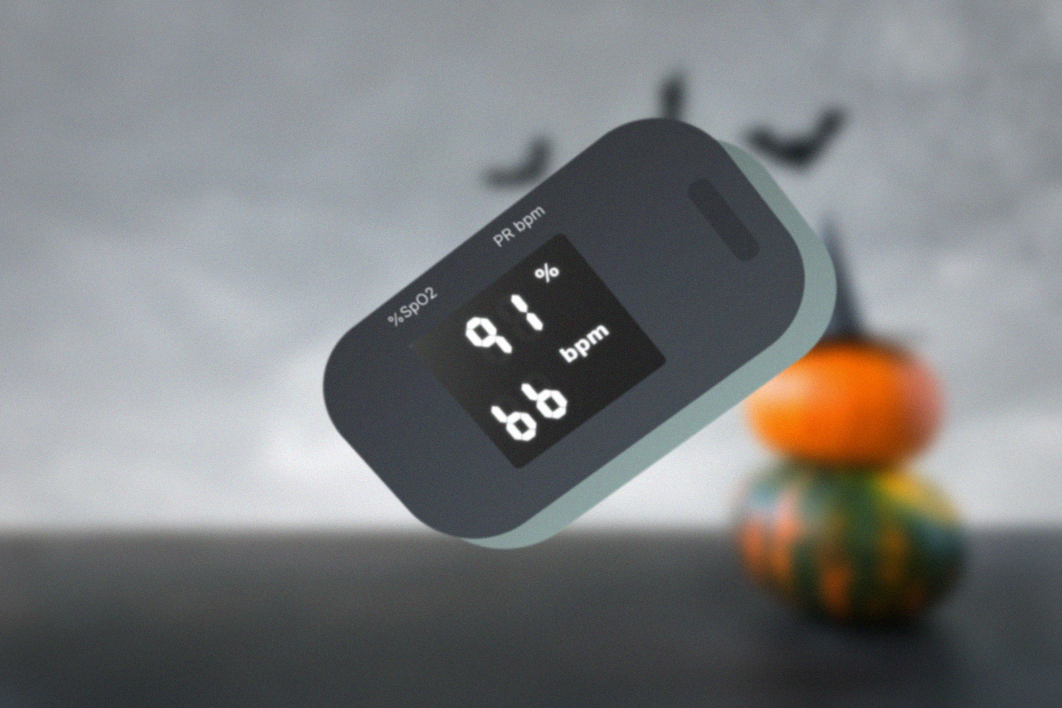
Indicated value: 66bpm
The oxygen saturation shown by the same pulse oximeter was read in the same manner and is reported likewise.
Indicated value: 91%
